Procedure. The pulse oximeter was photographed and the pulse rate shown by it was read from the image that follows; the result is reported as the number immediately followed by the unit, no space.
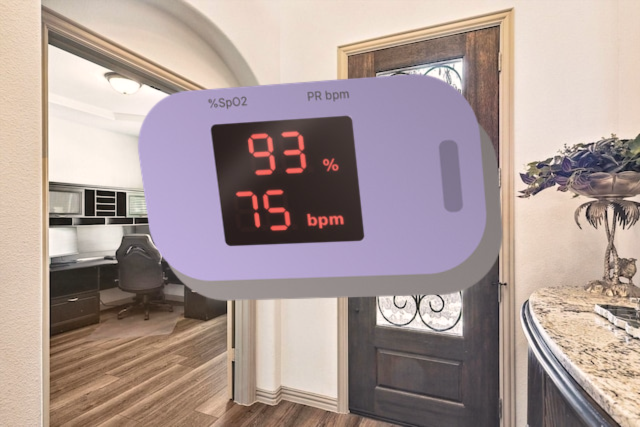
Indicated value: 75bpm
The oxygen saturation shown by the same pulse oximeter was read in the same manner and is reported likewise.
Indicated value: 93%
